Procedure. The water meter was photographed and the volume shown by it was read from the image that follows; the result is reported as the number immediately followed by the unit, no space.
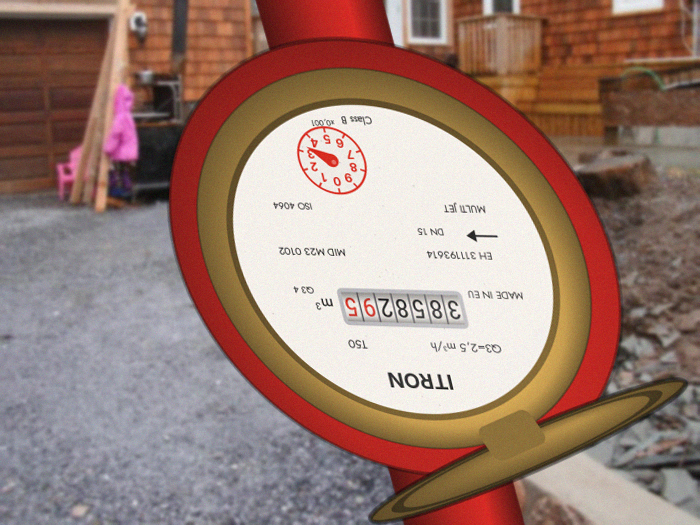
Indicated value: 38582.953m³
